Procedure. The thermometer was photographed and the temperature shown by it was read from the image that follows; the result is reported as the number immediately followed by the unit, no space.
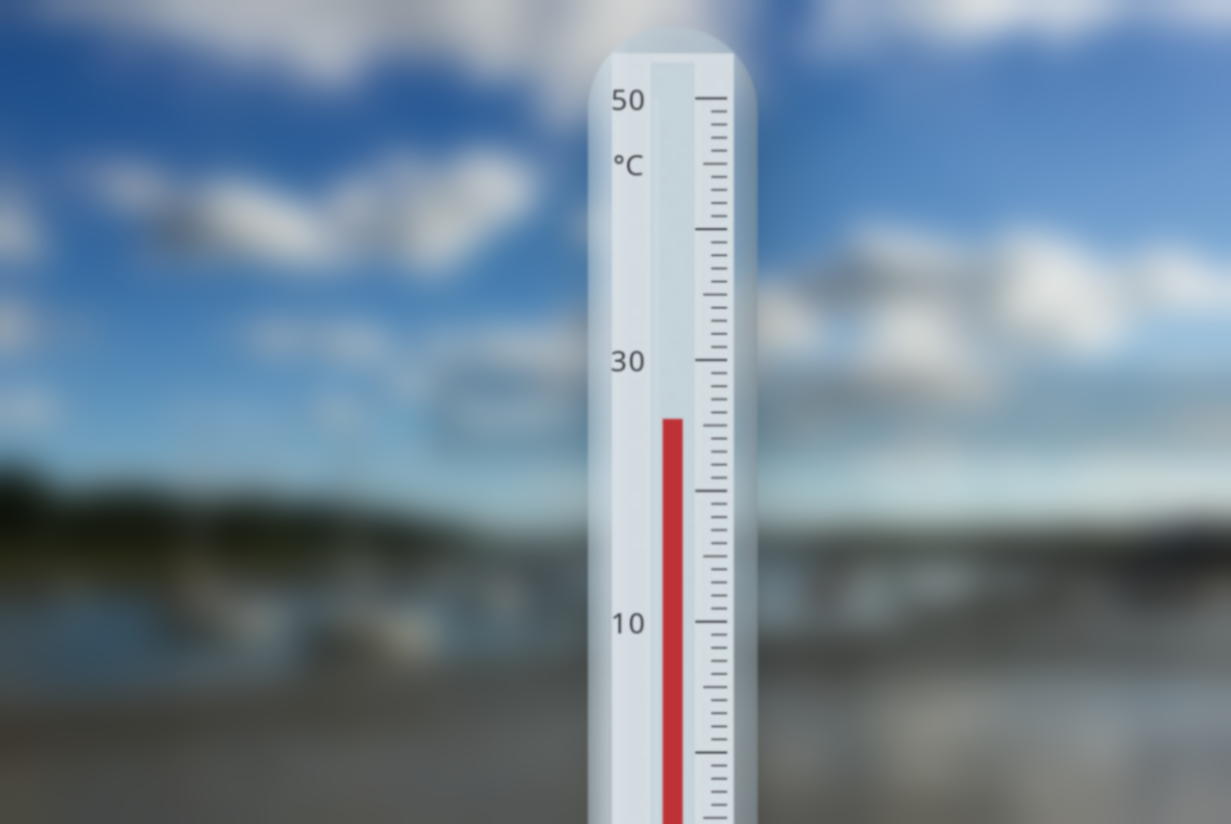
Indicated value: 25.5°C
